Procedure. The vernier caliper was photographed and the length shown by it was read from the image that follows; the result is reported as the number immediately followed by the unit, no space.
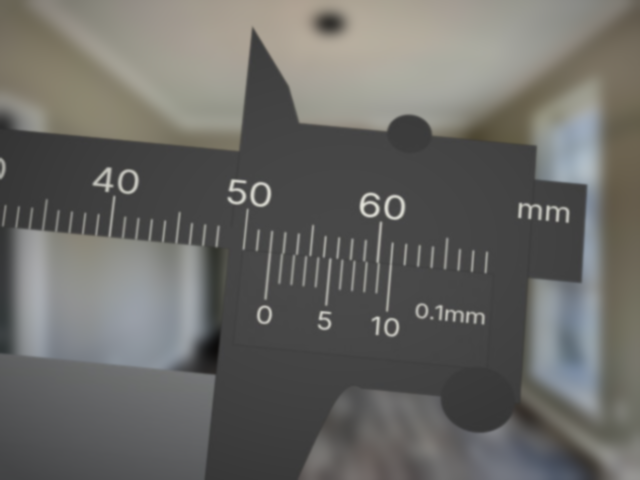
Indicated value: 52.0mm
